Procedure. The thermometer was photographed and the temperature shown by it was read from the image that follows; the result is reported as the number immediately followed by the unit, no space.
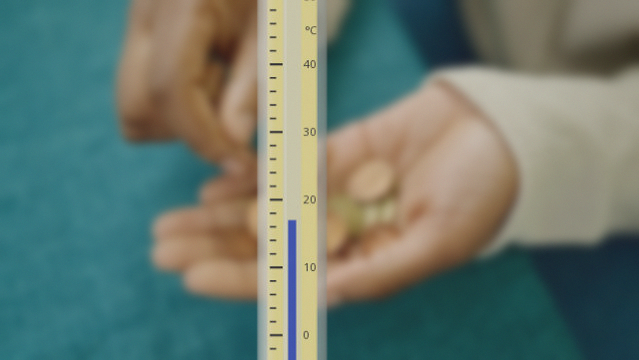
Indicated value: 17°C
